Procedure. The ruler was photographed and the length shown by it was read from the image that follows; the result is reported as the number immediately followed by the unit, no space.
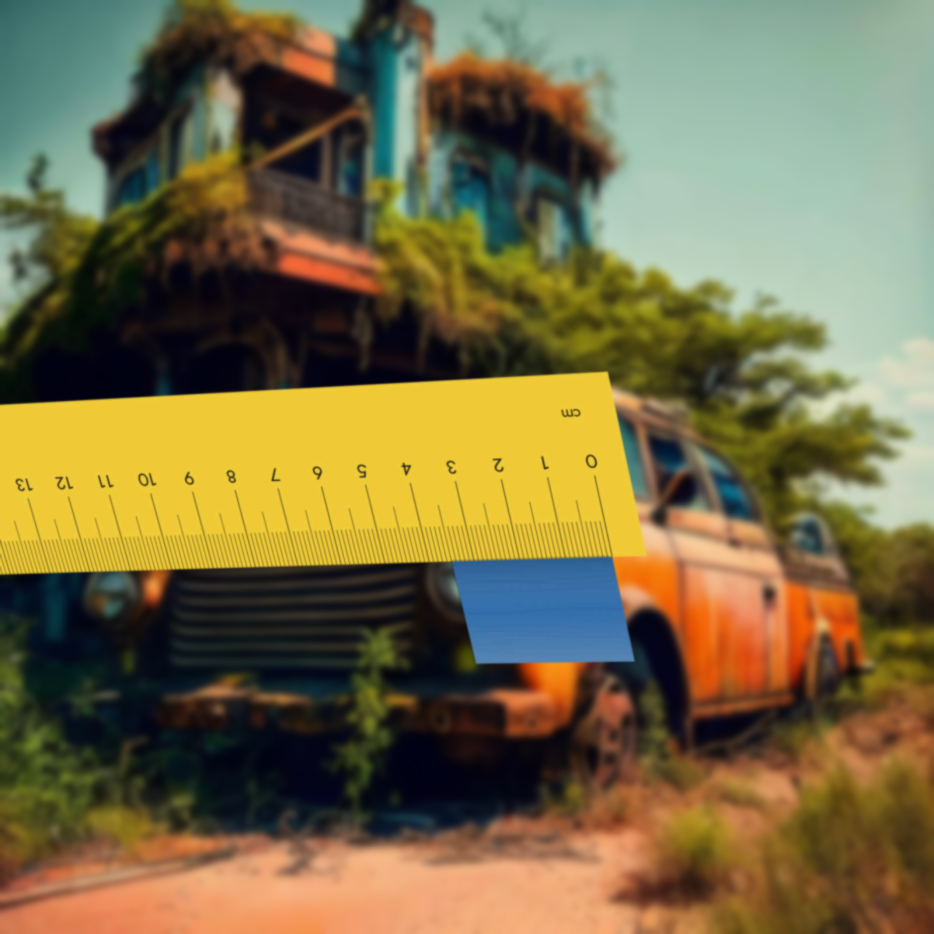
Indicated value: 3.5cm
